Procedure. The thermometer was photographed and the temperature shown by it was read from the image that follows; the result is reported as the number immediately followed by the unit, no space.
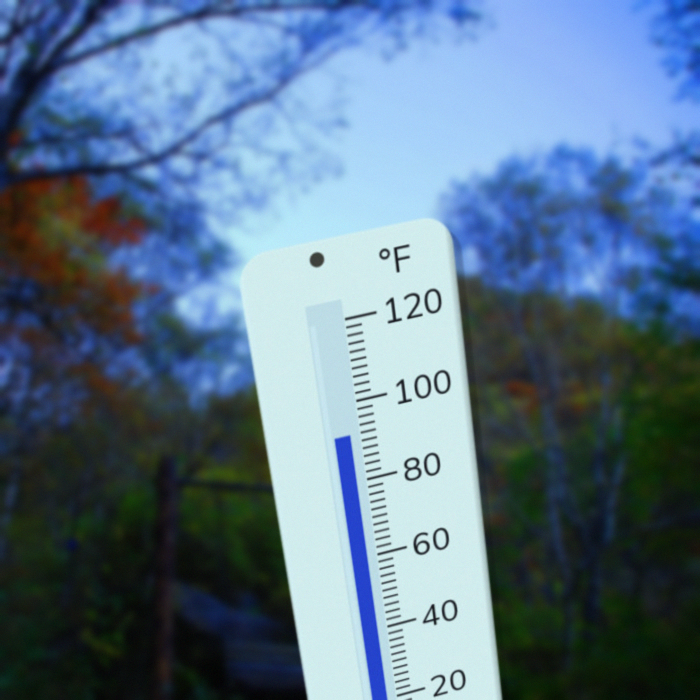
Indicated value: 92°F
